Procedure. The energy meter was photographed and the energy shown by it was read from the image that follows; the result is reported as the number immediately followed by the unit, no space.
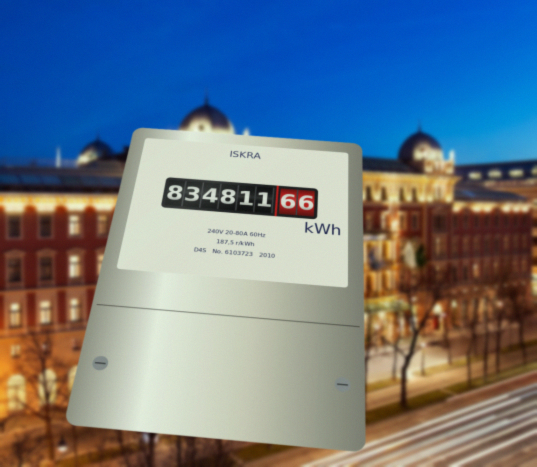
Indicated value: 834811.66kWh
